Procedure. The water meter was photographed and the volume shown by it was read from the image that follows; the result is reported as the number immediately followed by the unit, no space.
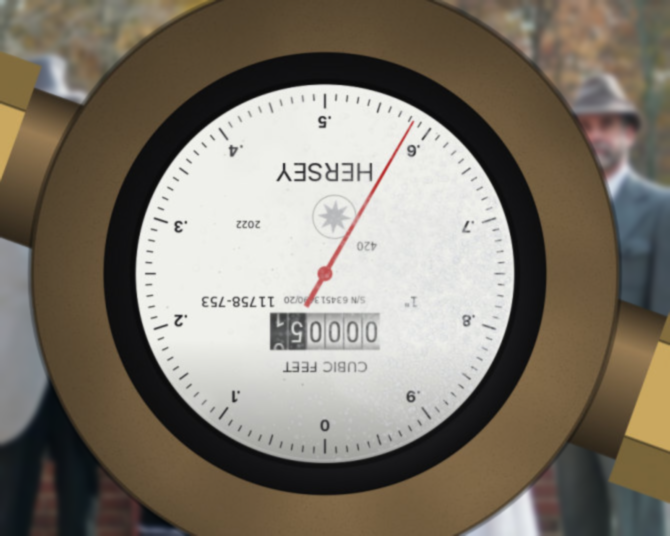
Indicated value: 50.58ft³
